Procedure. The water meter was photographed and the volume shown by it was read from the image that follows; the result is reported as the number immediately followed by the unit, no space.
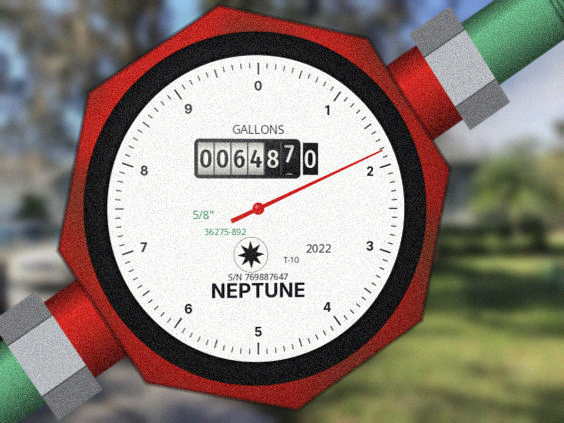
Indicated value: 64871.8gal
